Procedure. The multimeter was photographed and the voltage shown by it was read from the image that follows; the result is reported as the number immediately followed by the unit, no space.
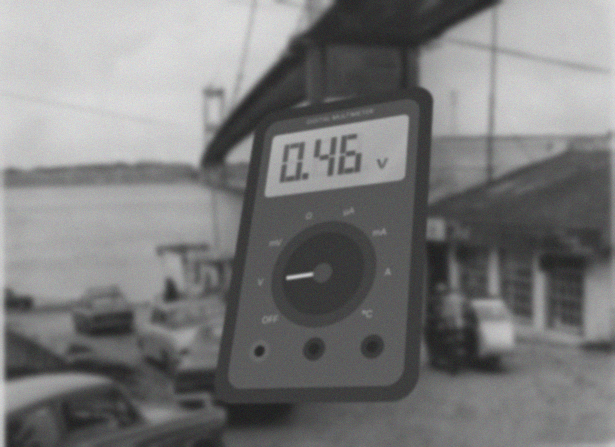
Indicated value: 0.46V
